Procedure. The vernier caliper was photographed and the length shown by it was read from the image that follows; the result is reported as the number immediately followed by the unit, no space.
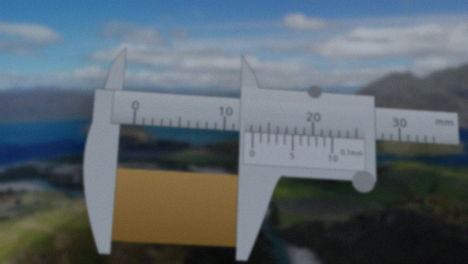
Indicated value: 13.2mm
